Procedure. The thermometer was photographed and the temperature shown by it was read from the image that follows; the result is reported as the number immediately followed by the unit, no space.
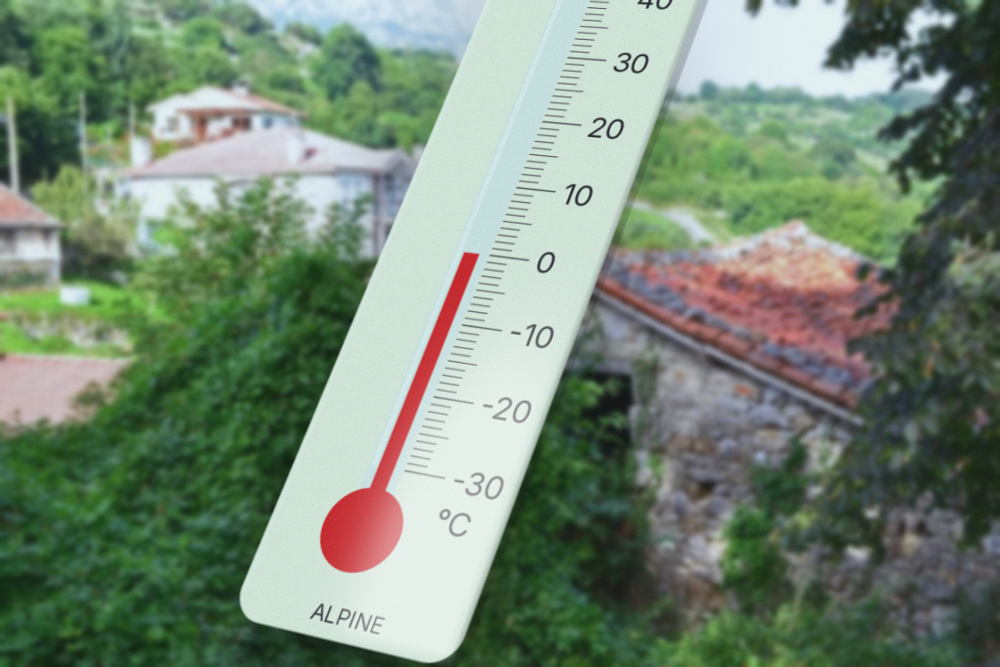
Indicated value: 0°C
